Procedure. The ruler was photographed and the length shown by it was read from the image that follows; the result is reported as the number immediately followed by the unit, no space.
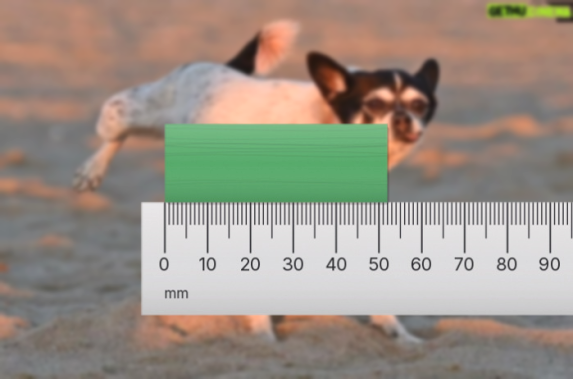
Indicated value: 52mm
